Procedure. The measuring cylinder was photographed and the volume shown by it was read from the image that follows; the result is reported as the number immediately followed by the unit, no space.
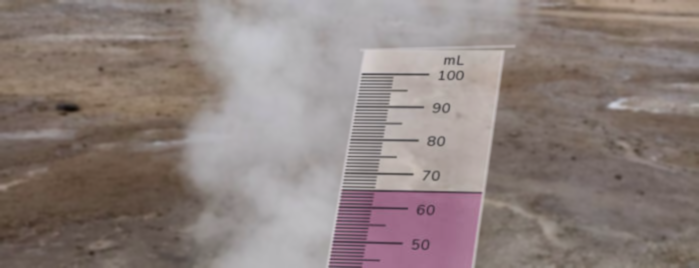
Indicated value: 65mL
